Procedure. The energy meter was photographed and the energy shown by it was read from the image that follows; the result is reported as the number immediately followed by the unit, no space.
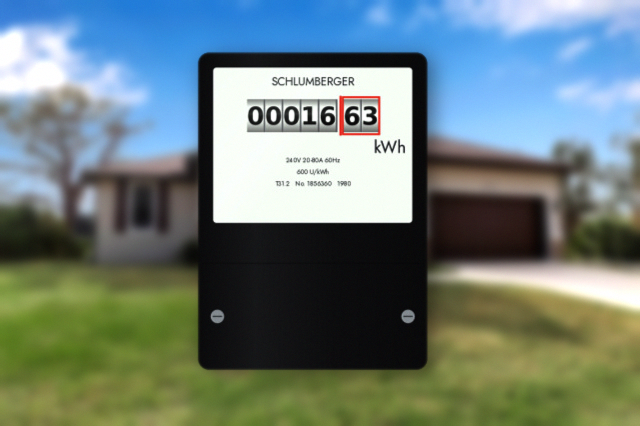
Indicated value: 16.63kWh
